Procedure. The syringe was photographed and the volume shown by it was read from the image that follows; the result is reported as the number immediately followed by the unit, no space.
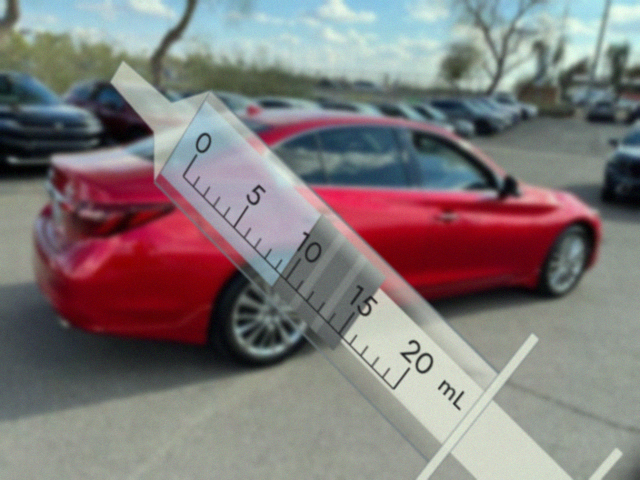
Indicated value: 9.5mL
